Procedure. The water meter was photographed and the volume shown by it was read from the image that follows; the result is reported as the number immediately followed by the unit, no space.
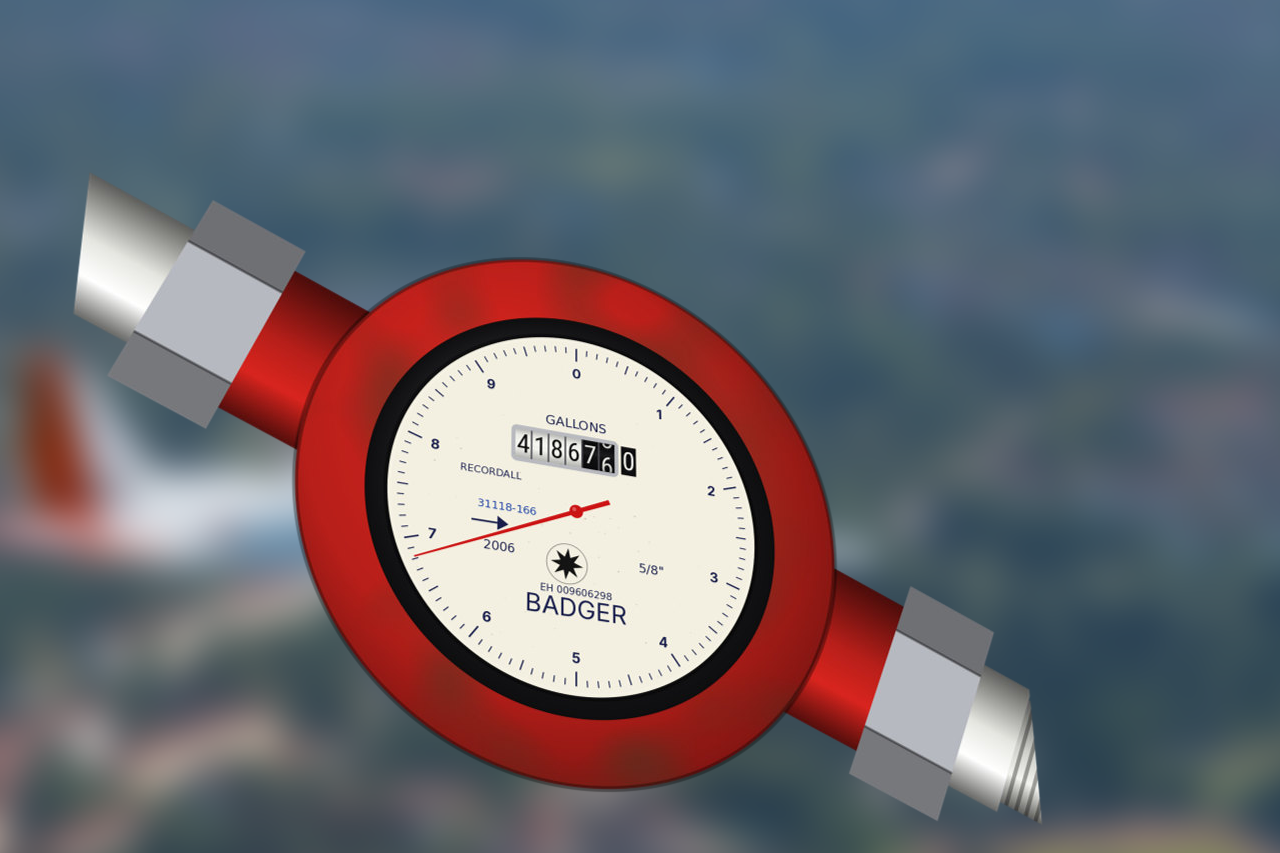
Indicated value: 4186756.8gal
